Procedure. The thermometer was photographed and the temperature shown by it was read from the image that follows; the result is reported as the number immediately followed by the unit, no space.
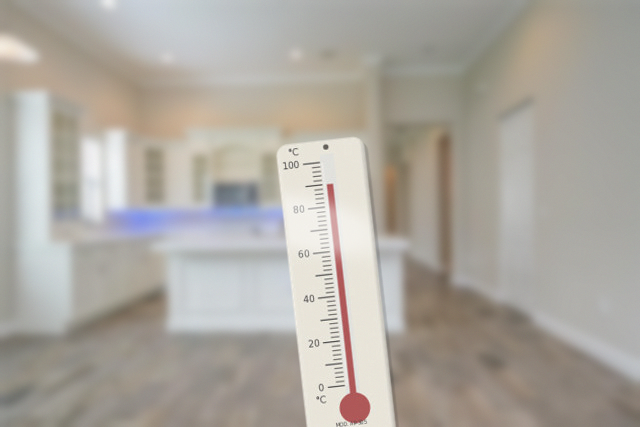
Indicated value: 90°C
